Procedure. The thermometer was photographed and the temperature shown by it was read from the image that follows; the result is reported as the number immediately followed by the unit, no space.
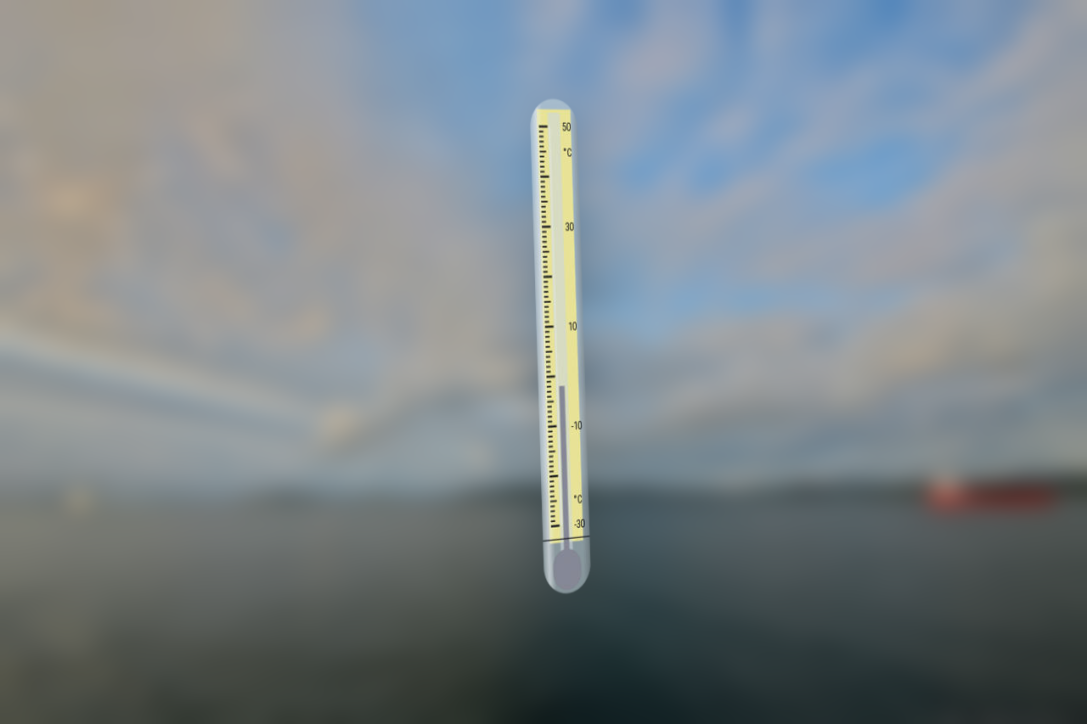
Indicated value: -2°C
